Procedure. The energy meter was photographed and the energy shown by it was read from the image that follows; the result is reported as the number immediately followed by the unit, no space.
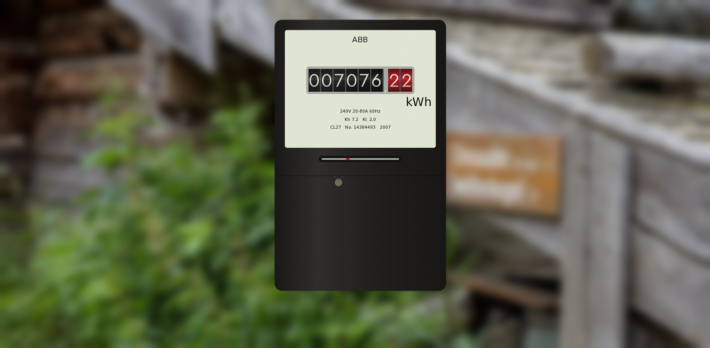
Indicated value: 7076.22kWh
